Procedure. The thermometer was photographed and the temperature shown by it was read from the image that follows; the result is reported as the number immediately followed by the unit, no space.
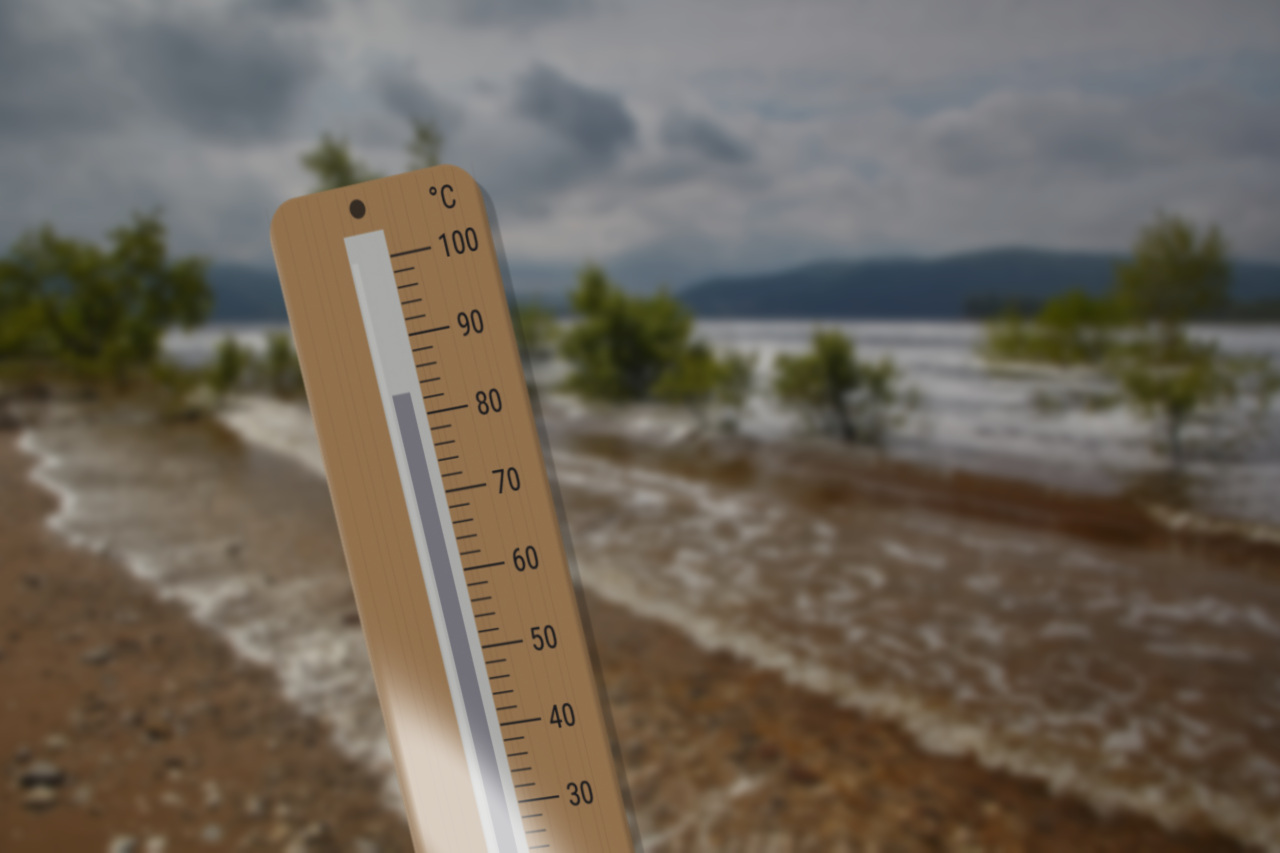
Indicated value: 83°C
